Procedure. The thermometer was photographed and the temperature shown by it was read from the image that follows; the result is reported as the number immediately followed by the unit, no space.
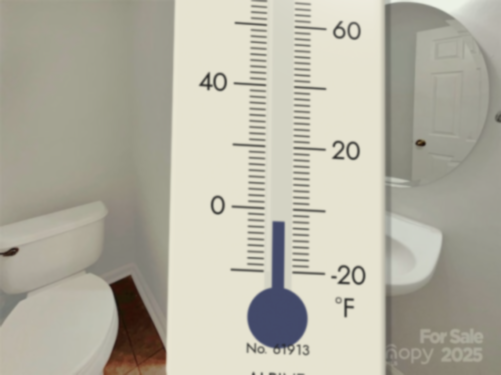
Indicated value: -4°F
